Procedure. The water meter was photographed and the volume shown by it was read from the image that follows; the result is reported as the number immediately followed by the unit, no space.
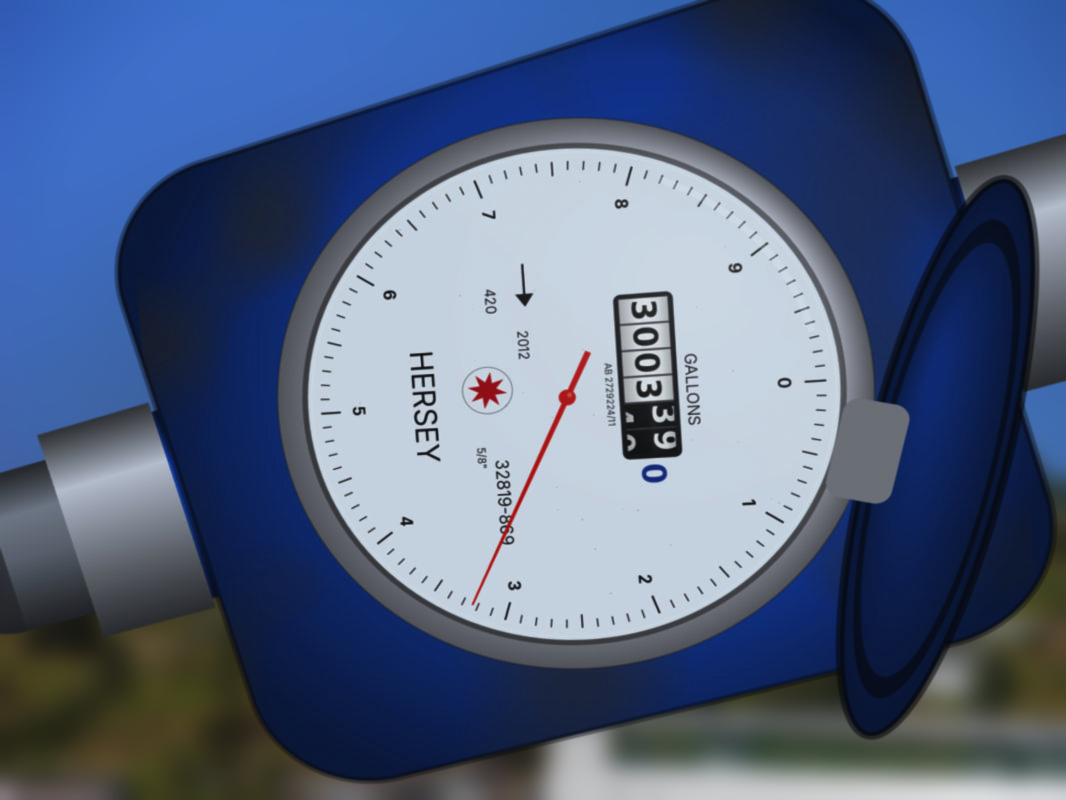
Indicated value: 3003393.2gal
